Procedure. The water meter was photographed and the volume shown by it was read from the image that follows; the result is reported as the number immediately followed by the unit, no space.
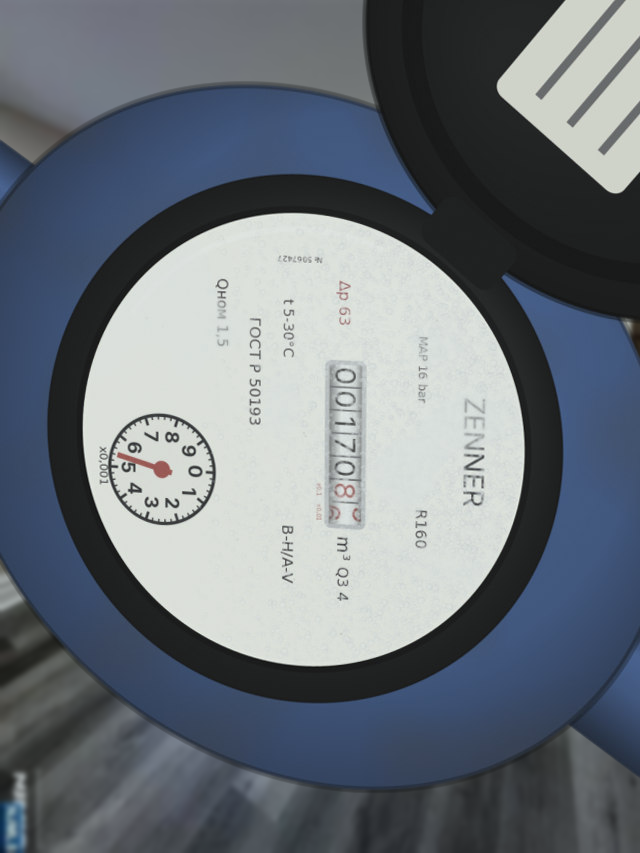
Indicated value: 170.855m³
